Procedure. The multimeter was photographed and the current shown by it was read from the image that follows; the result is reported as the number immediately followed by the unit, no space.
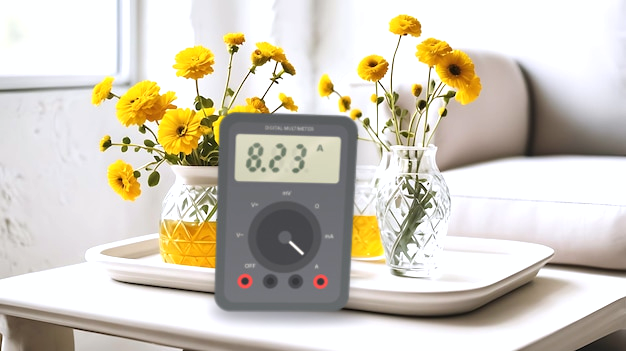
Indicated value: 8.23A
